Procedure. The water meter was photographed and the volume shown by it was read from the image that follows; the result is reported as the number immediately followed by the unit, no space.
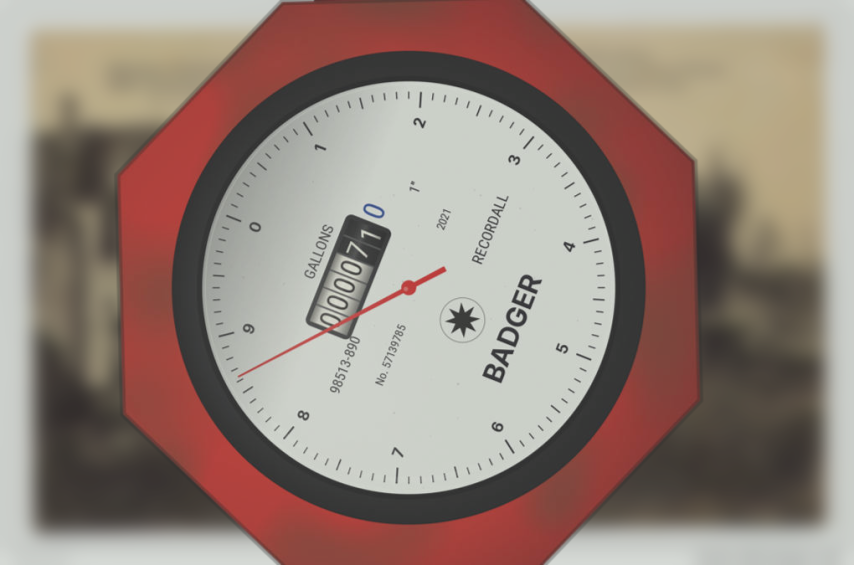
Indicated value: 708.6gal
